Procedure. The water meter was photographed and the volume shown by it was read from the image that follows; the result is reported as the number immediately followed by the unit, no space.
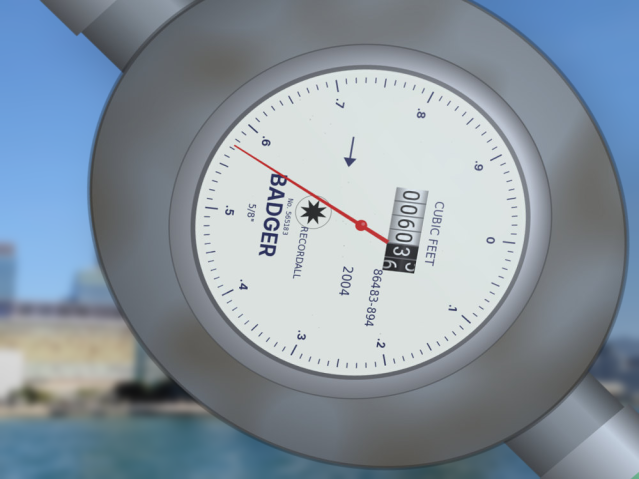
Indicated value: 6035.57ft³
